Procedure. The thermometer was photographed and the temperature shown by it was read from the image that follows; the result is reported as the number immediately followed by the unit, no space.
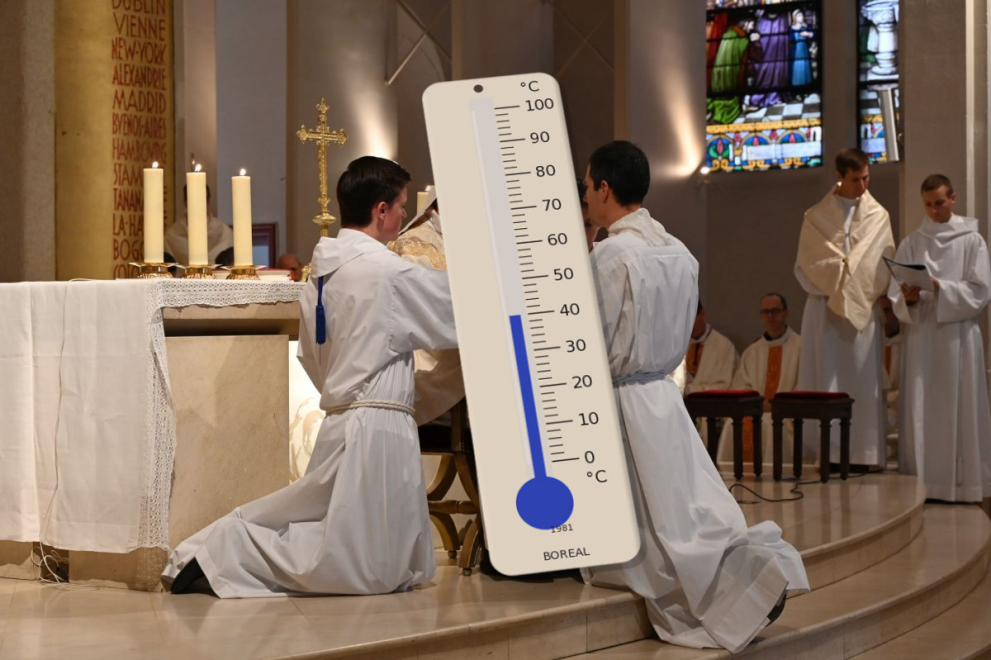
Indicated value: 40°C
